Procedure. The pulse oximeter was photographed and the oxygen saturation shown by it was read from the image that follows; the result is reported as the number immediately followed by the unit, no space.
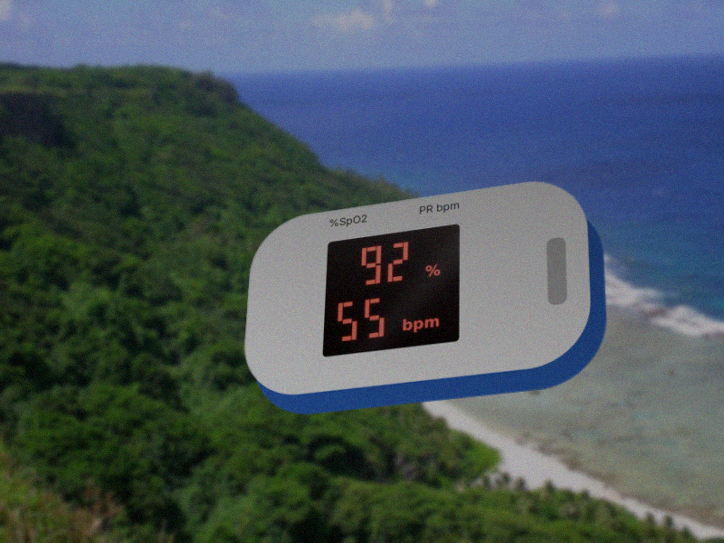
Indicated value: 92%
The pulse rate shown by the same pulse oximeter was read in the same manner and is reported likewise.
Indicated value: 55bpm
